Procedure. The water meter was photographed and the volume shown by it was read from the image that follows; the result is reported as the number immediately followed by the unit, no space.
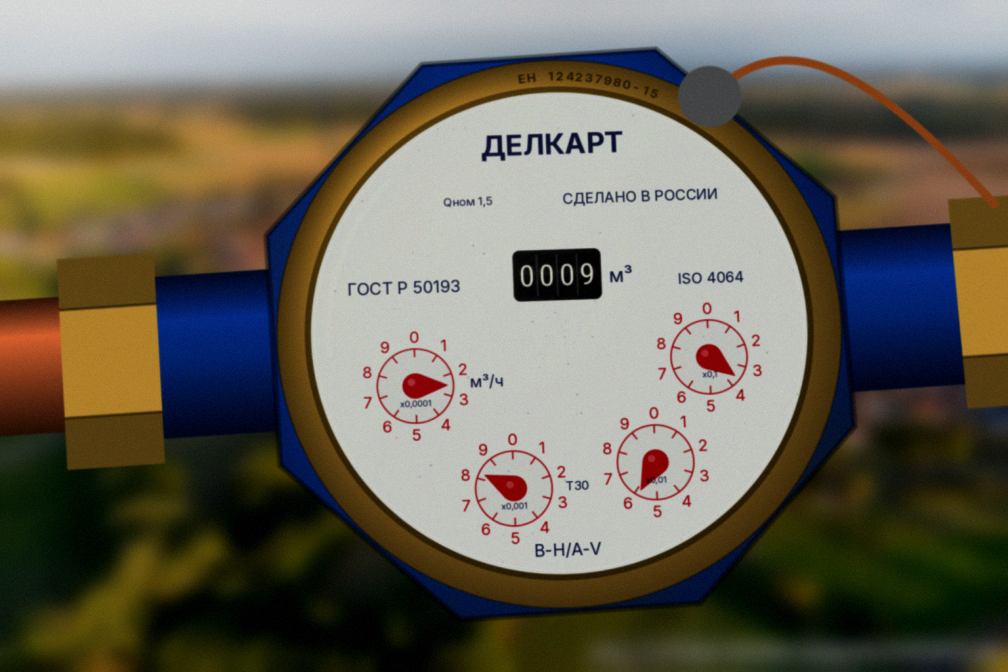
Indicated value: 9.3582m³
